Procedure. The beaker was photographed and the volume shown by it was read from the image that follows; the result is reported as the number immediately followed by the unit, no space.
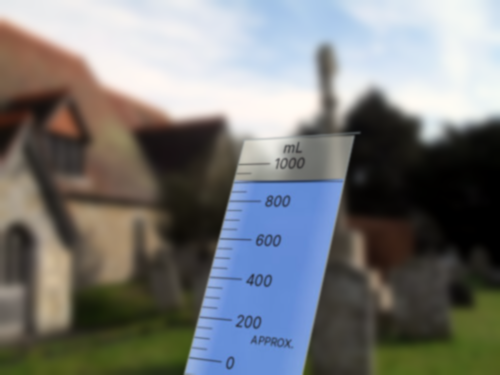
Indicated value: 900mL
